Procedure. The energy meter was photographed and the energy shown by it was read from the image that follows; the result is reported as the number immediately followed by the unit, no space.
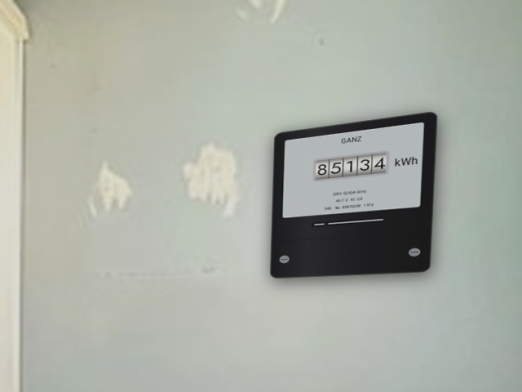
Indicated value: 85134kWh
